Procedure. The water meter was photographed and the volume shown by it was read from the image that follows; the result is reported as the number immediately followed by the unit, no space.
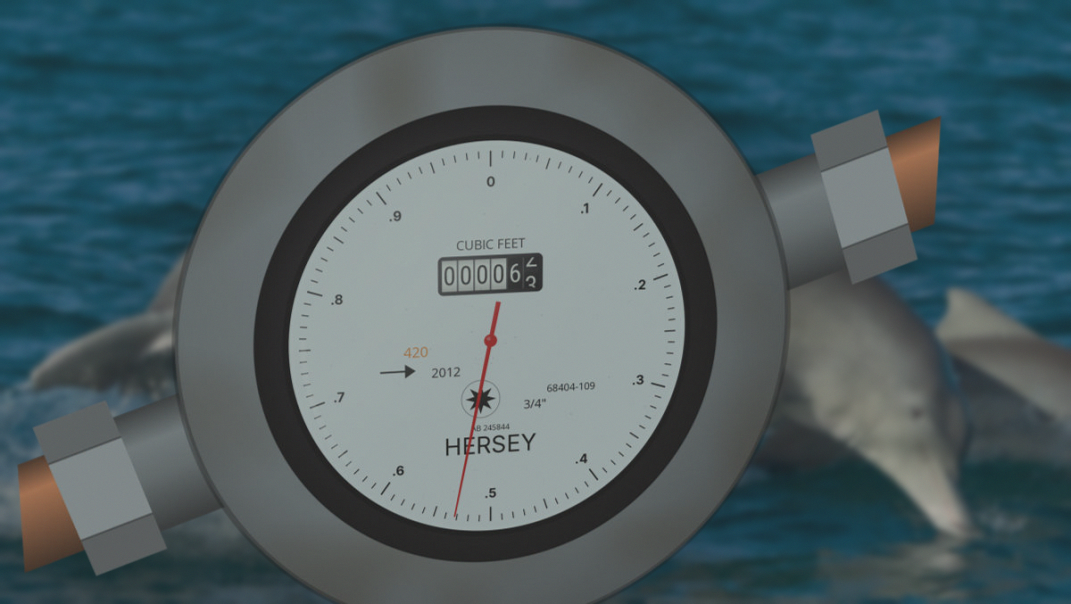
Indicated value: 62.53ft³
